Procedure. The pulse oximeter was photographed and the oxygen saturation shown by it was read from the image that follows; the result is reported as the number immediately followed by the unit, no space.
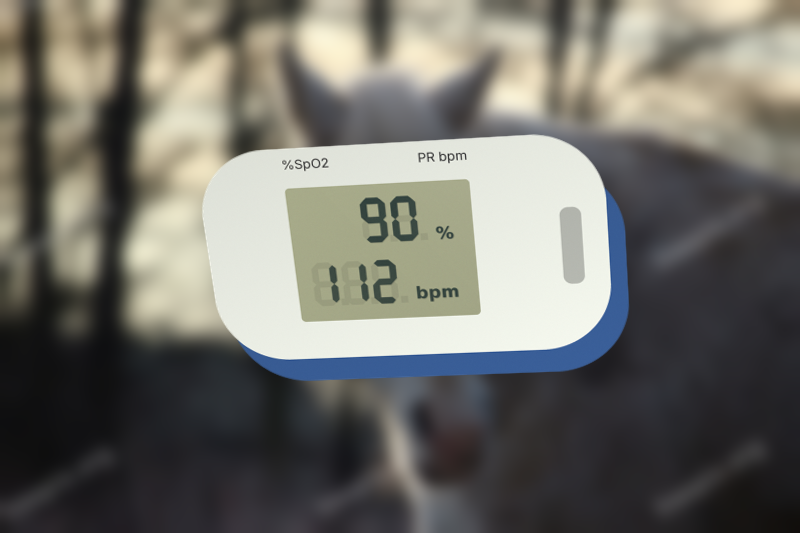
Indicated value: 90%
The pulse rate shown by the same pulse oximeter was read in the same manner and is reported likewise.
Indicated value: 112bpm
